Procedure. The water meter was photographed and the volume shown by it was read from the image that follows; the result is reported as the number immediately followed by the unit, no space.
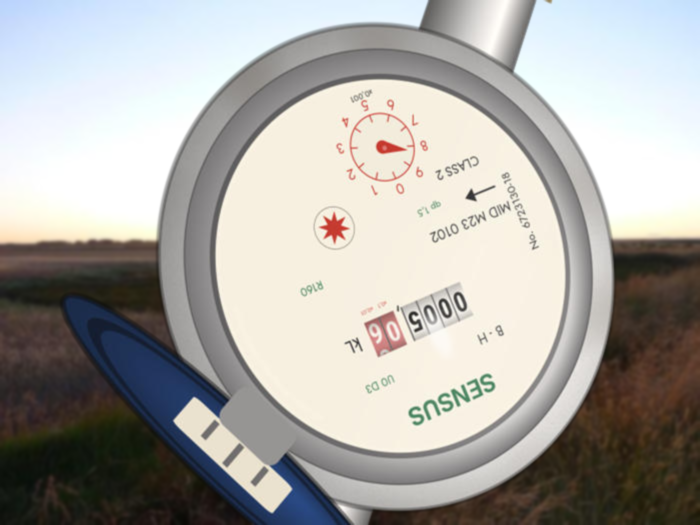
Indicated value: 5.058kL
